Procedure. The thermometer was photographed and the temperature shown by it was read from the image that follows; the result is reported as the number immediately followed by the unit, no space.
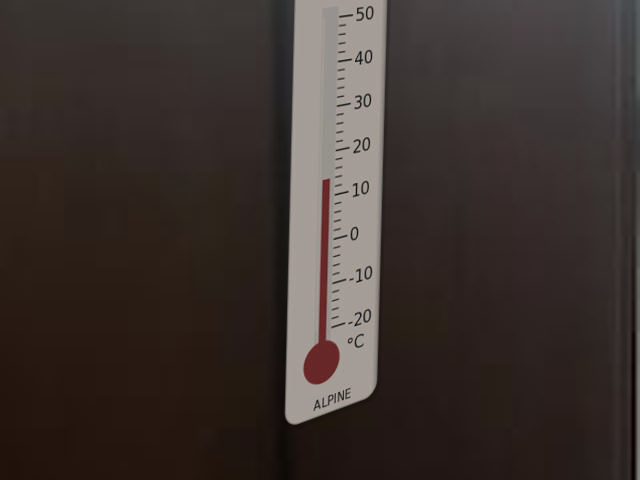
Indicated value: 14°C
